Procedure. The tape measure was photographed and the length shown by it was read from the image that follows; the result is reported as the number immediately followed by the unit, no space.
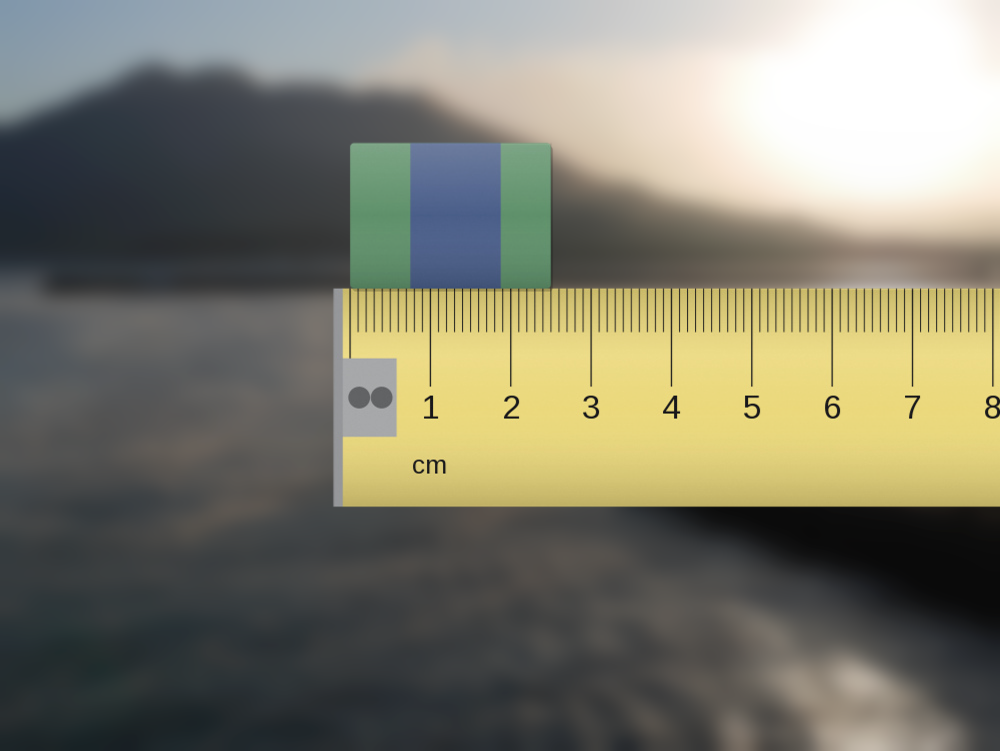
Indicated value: 2.5cm
